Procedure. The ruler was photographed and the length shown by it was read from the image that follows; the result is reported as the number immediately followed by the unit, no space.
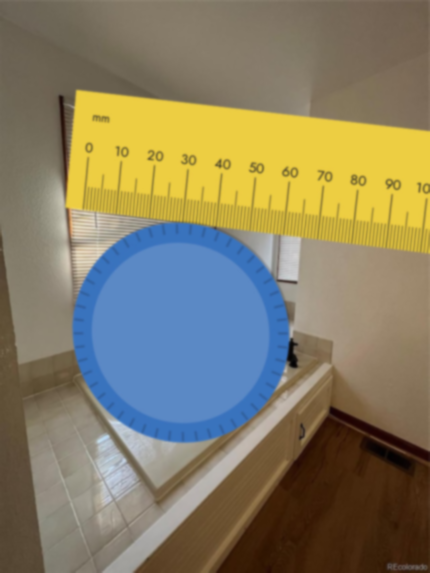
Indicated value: 65mm
